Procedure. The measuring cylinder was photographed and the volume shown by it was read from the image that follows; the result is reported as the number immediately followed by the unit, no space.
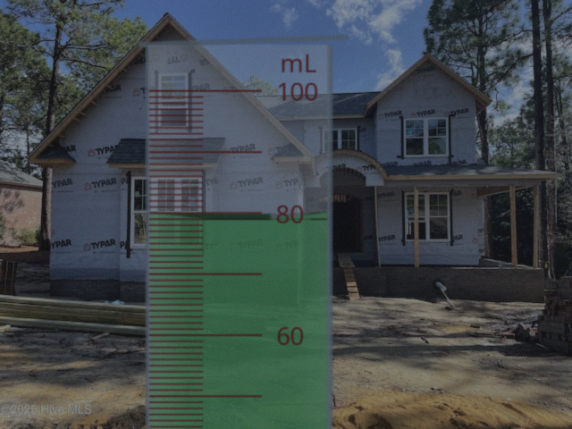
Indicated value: 79mL
